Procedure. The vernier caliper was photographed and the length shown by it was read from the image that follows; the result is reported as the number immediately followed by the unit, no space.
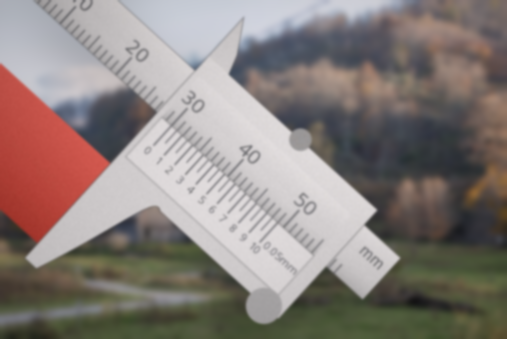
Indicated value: 30.0mm
